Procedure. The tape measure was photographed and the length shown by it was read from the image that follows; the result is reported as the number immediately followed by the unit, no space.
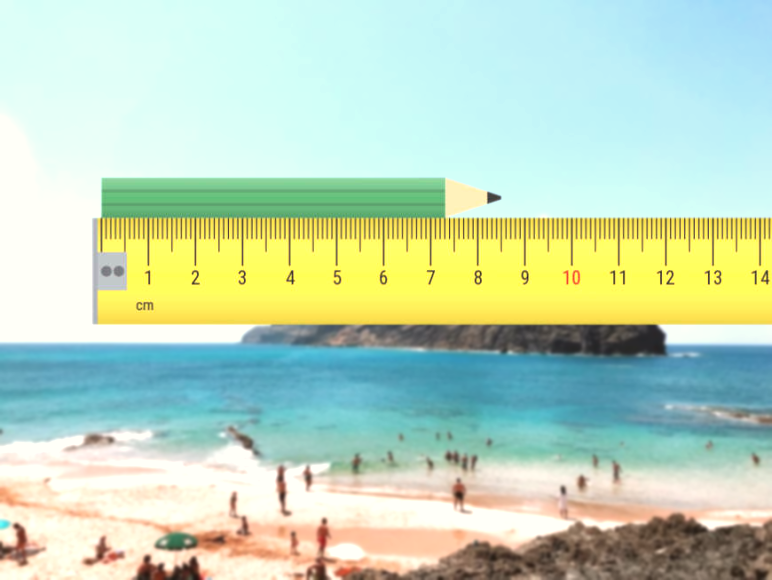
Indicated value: 8.5cm
